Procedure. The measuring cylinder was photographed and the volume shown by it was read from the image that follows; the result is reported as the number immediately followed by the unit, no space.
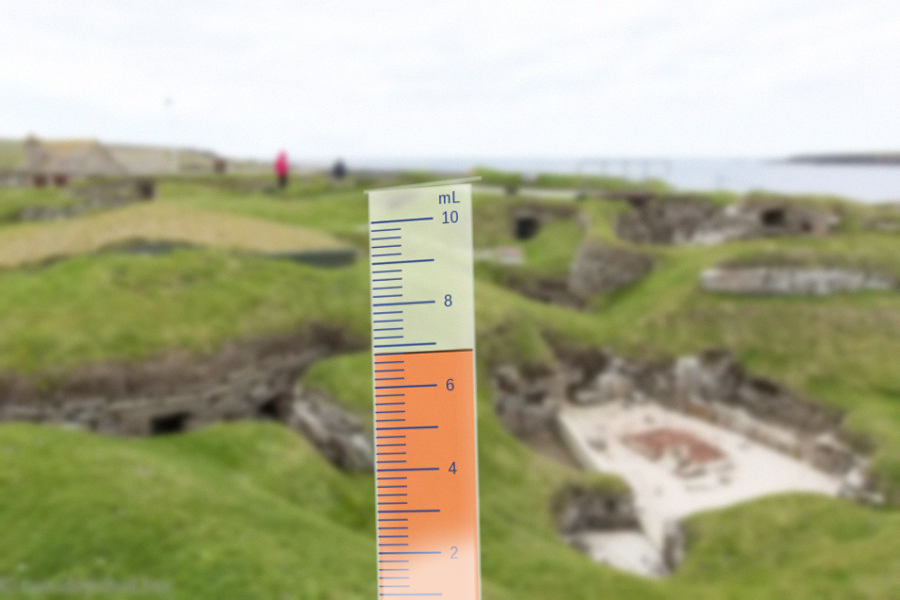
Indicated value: 6.8mL
